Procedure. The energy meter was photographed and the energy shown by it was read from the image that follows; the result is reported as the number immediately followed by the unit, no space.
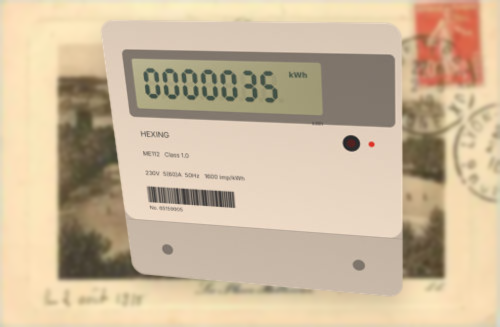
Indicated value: 35kWh
